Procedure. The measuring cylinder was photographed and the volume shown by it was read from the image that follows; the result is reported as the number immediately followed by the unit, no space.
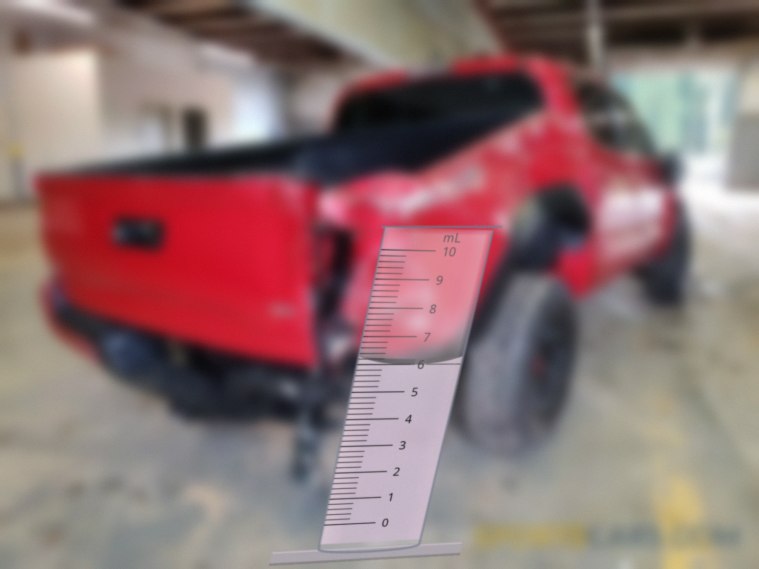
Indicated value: 6mL
